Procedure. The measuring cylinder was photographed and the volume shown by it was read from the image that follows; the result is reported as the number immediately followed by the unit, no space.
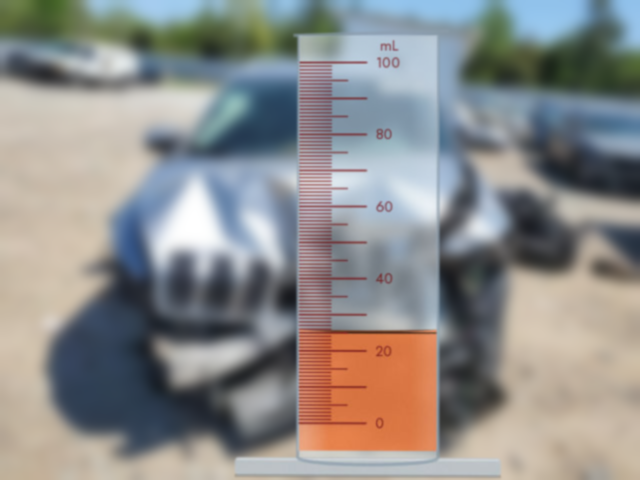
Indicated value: 25mL
